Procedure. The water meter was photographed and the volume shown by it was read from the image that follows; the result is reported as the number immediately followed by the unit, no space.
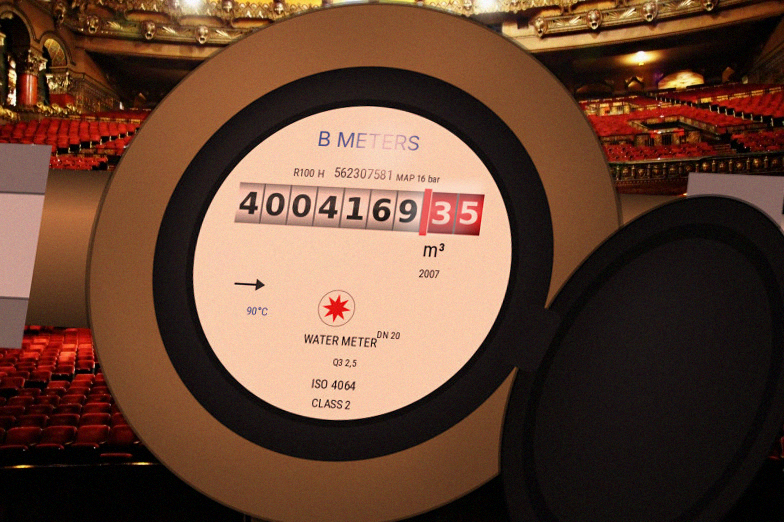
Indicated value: 4004169.35m³
